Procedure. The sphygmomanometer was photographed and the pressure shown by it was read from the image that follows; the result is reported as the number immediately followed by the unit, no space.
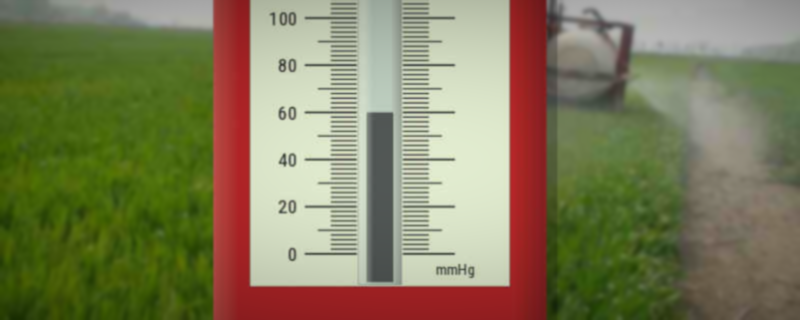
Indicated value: 60mmHg
